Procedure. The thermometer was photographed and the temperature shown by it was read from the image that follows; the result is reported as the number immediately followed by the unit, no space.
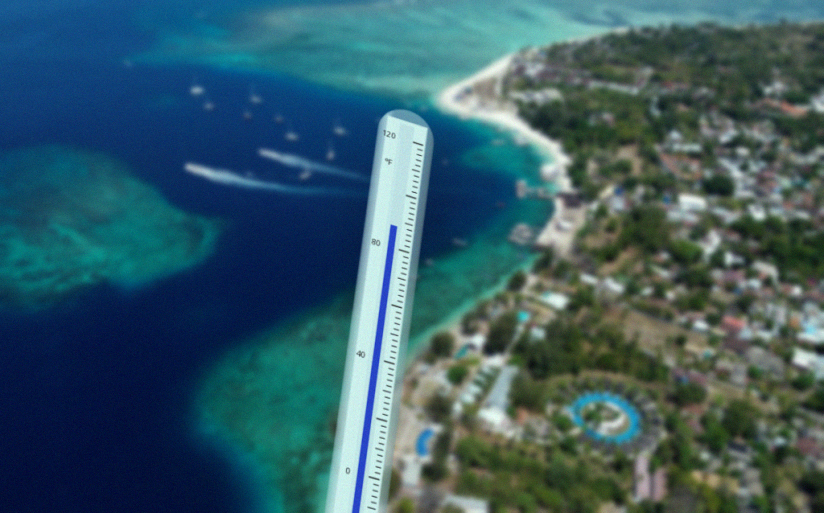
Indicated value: 88°F
